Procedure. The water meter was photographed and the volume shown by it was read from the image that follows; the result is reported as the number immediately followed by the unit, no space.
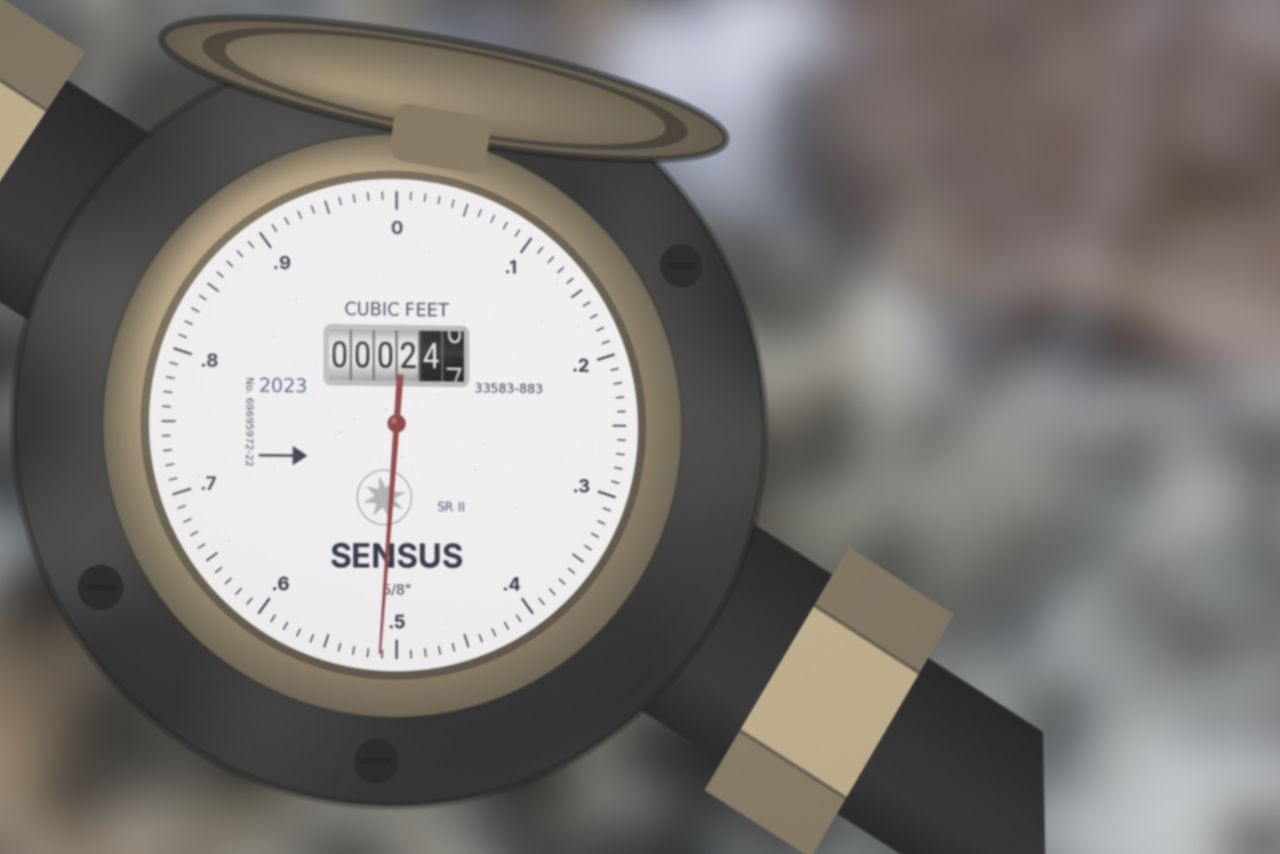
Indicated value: 246.51ft³
